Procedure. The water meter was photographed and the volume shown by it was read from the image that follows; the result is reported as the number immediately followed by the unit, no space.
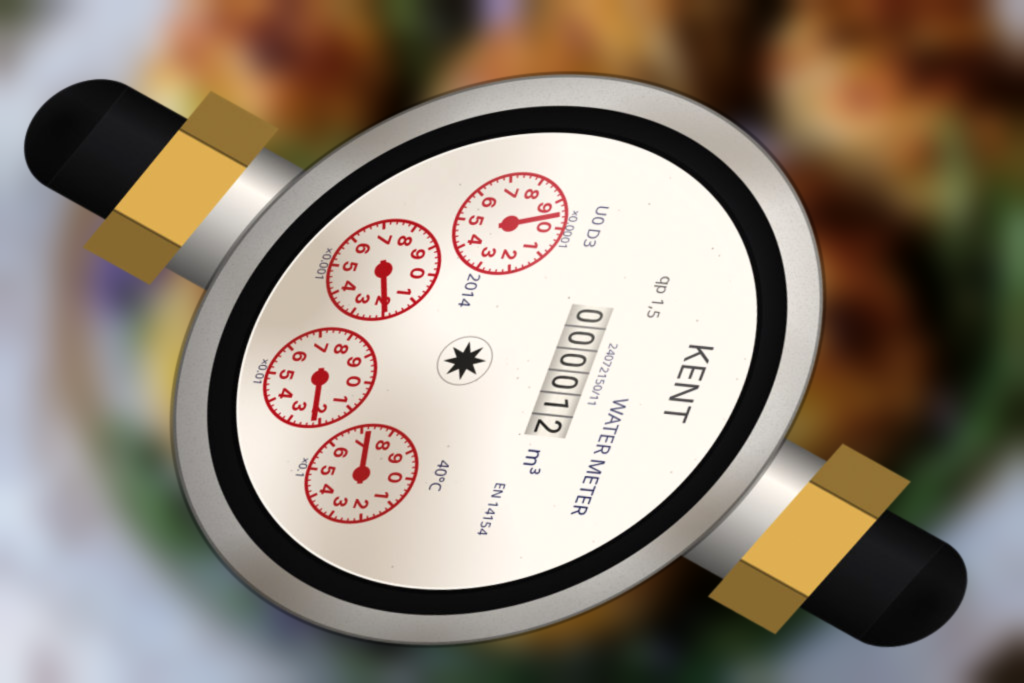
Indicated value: 12.7219m³
